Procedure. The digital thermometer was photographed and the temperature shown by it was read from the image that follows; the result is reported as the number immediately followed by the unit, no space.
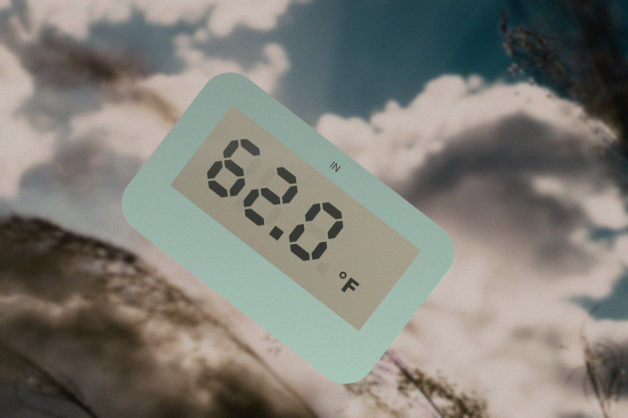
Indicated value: 62.0°F
